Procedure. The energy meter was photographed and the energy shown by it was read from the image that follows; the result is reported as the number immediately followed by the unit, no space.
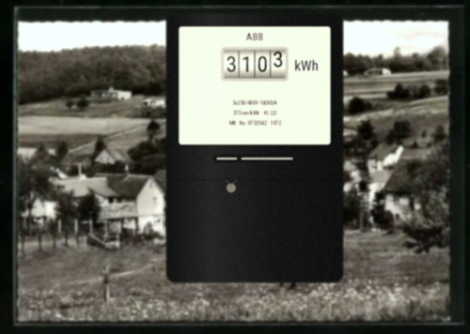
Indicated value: 3103kWh
